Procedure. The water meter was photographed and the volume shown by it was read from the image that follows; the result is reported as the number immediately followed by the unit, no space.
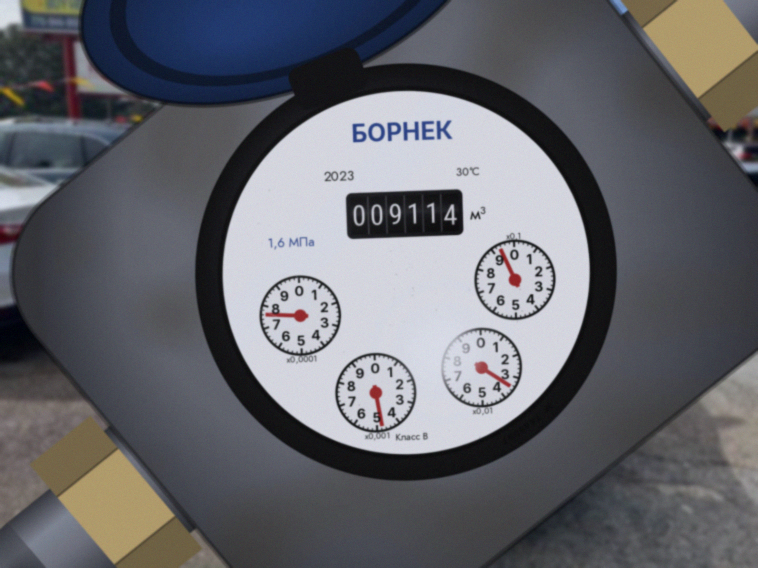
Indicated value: 9113.9347m³
